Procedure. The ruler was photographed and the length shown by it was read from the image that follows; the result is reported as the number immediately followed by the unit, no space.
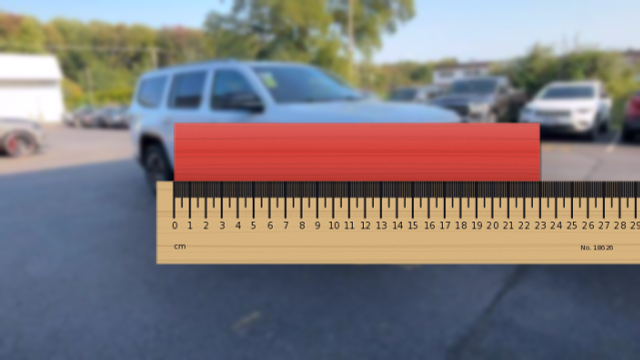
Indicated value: 23cm
